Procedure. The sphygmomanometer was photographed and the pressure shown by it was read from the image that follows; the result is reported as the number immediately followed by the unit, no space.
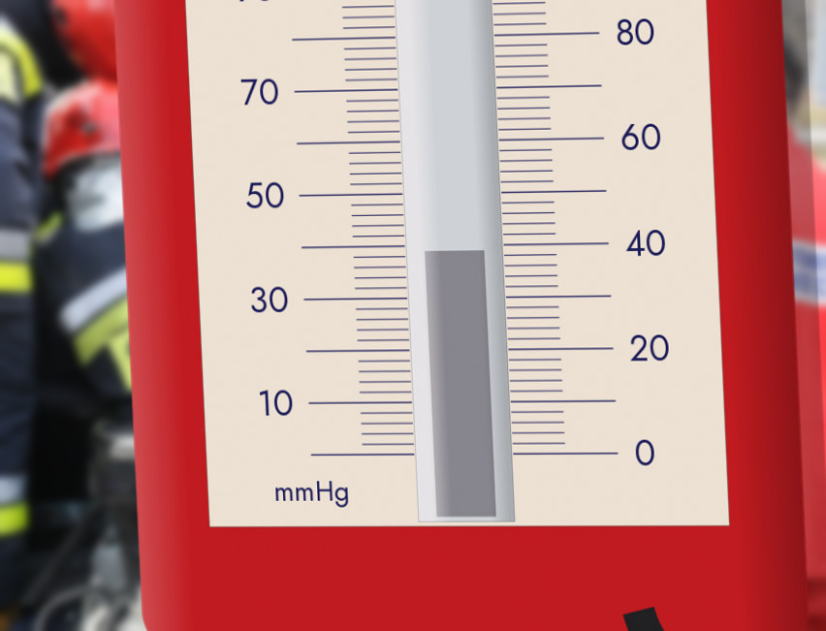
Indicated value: 39mmHg
